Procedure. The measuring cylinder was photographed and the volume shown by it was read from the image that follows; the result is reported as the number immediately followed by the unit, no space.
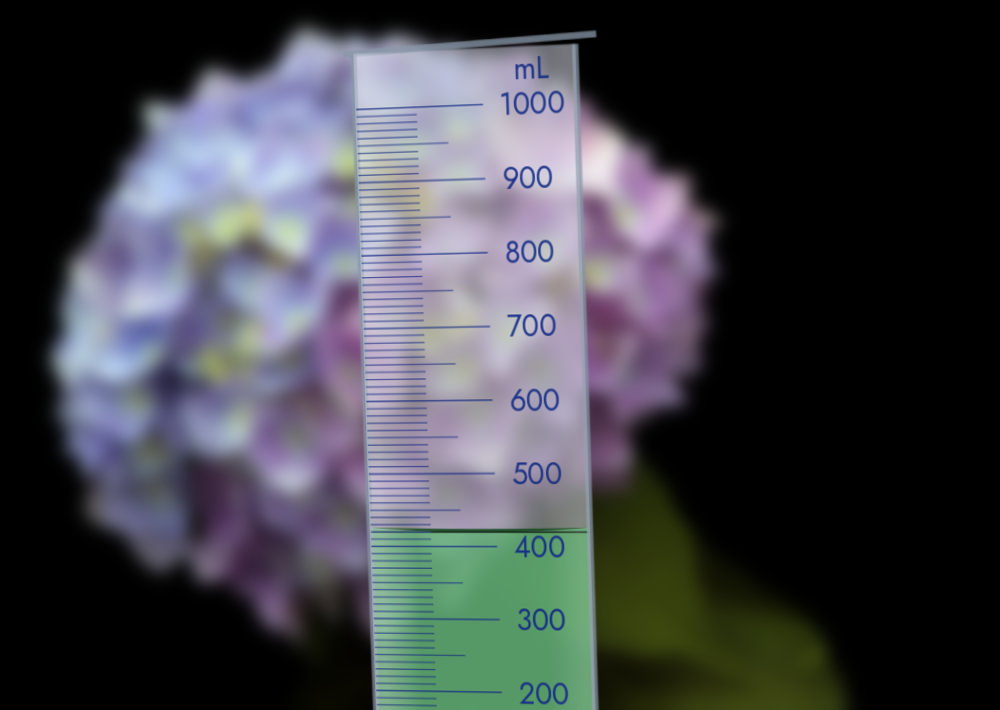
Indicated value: 420mL
